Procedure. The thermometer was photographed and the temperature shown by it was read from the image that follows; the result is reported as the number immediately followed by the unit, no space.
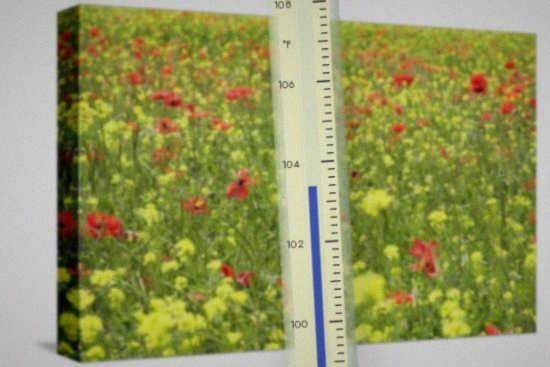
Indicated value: 103.4°F
